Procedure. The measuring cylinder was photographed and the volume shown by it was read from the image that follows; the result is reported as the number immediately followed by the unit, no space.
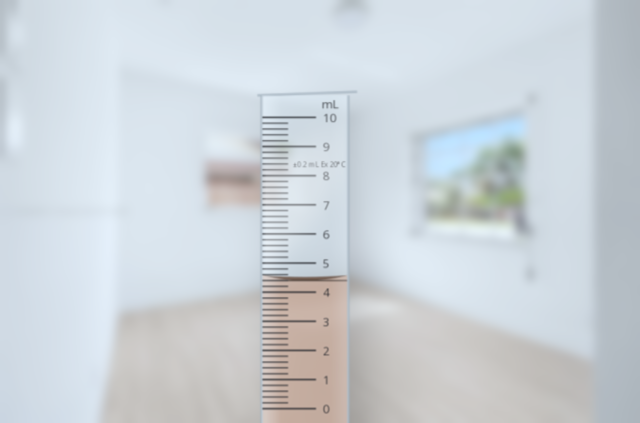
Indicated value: 4.4mL
